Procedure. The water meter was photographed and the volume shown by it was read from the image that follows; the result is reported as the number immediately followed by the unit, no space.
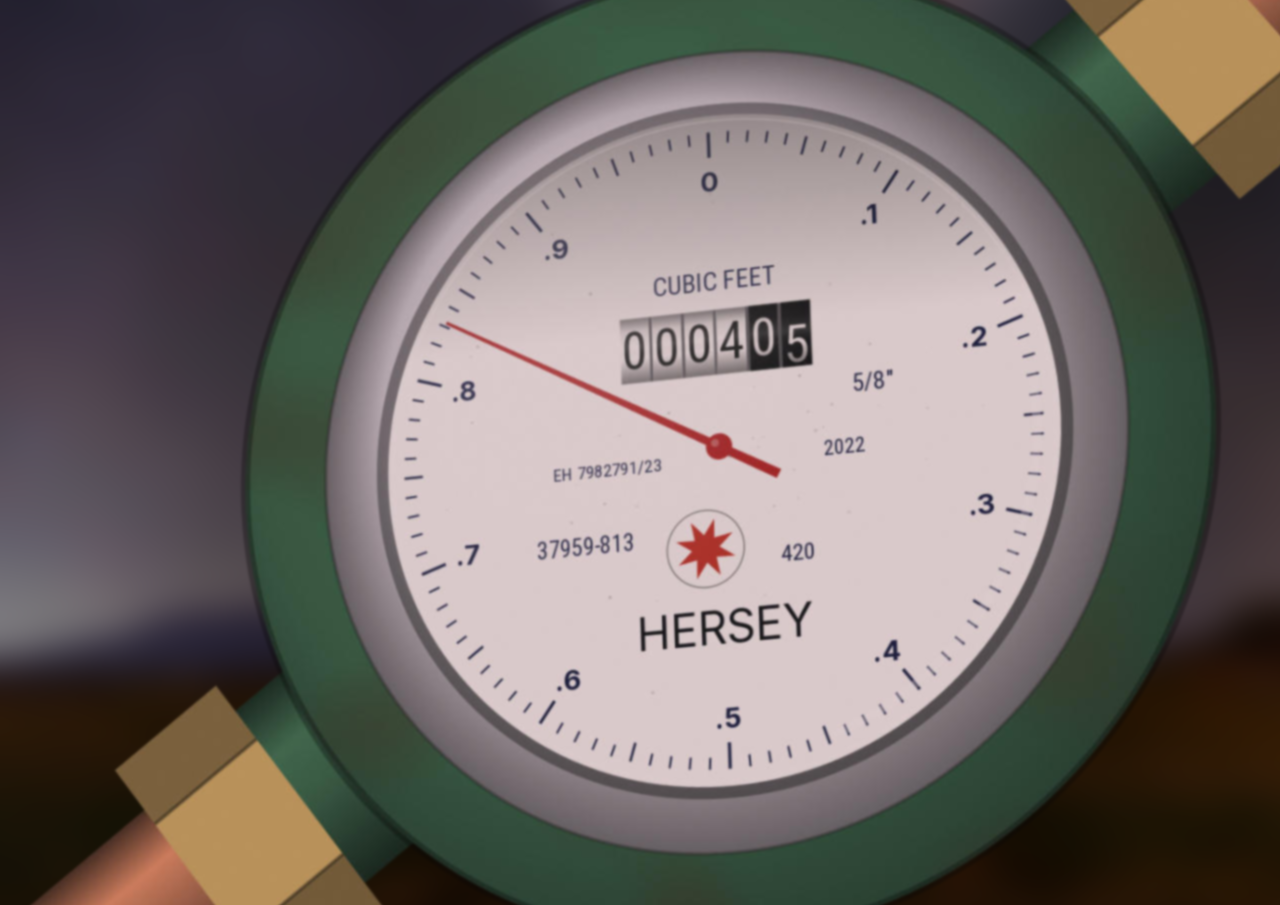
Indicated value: 404.83ft³
